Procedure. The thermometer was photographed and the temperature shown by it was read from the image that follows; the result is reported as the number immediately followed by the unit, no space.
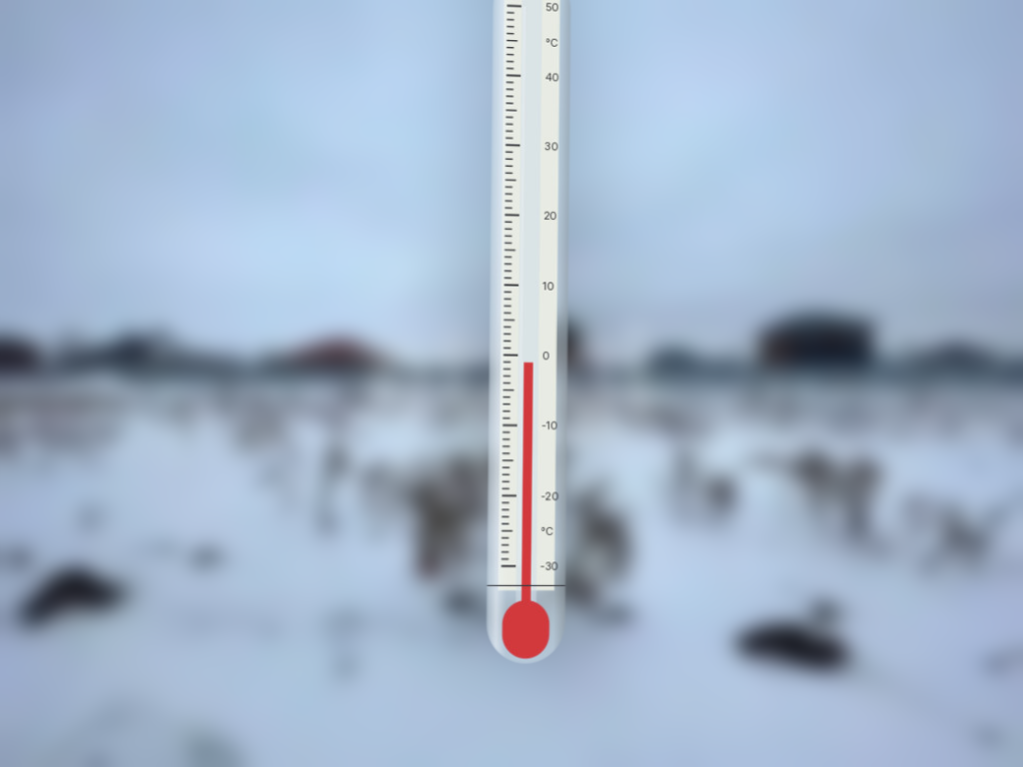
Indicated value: -1°C
